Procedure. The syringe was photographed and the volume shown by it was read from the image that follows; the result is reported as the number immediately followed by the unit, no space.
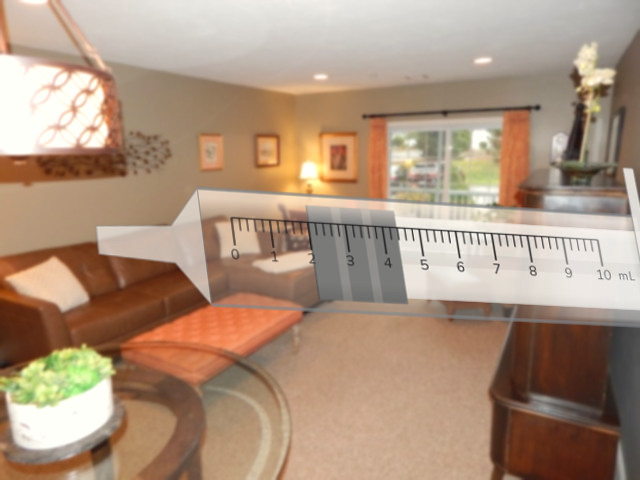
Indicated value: 2mL
